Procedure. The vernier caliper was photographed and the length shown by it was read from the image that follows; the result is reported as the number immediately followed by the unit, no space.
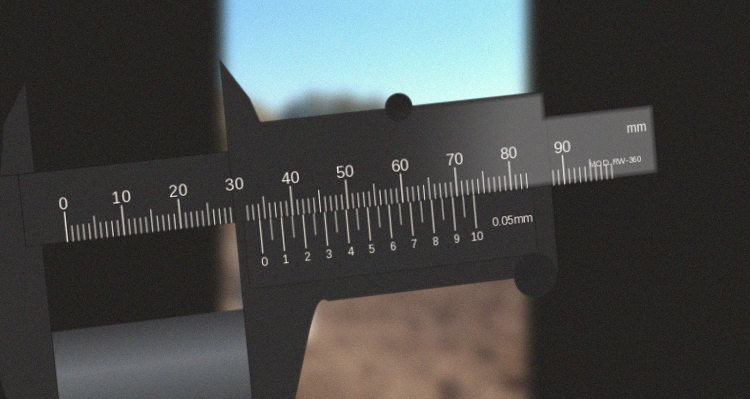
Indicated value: 34.0mm
